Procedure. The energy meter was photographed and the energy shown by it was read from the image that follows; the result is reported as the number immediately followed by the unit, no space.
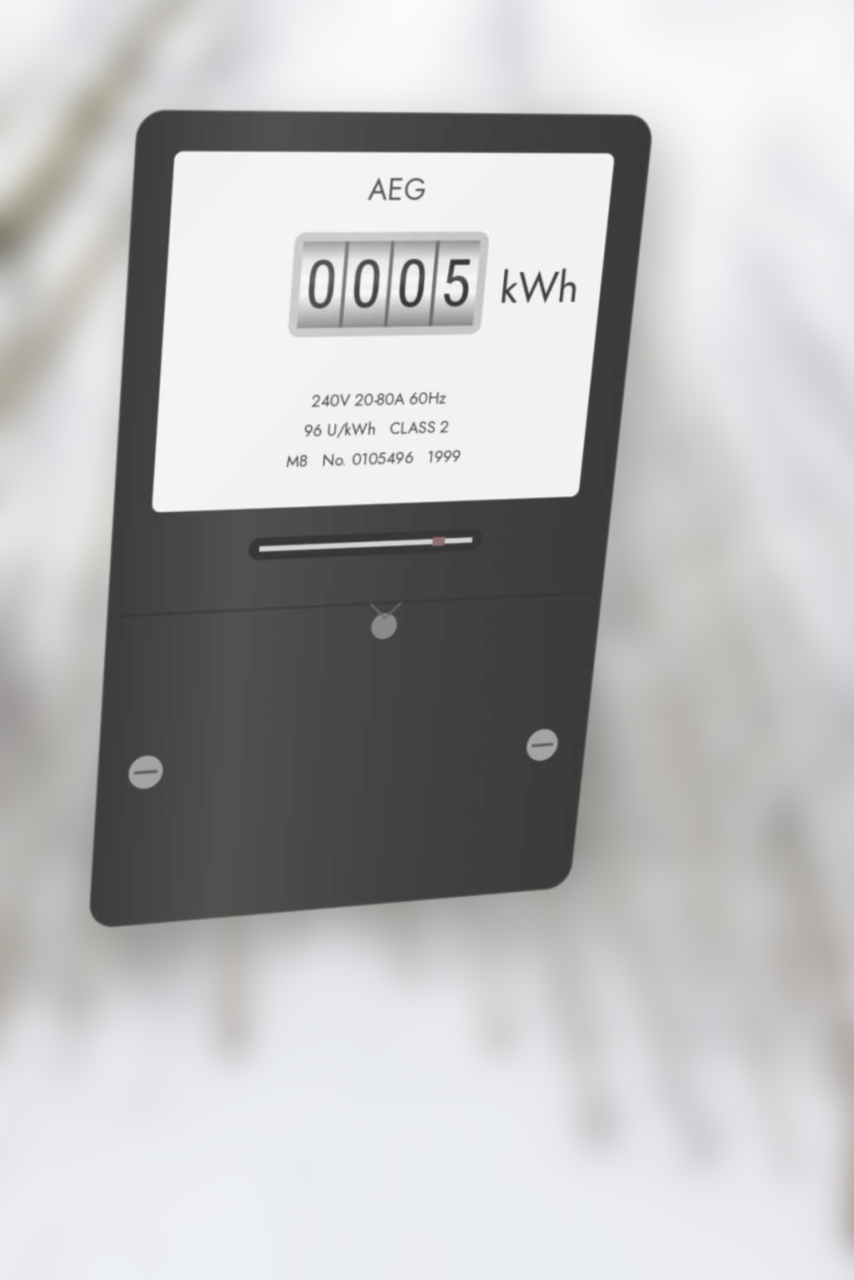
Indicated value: 5kWh
